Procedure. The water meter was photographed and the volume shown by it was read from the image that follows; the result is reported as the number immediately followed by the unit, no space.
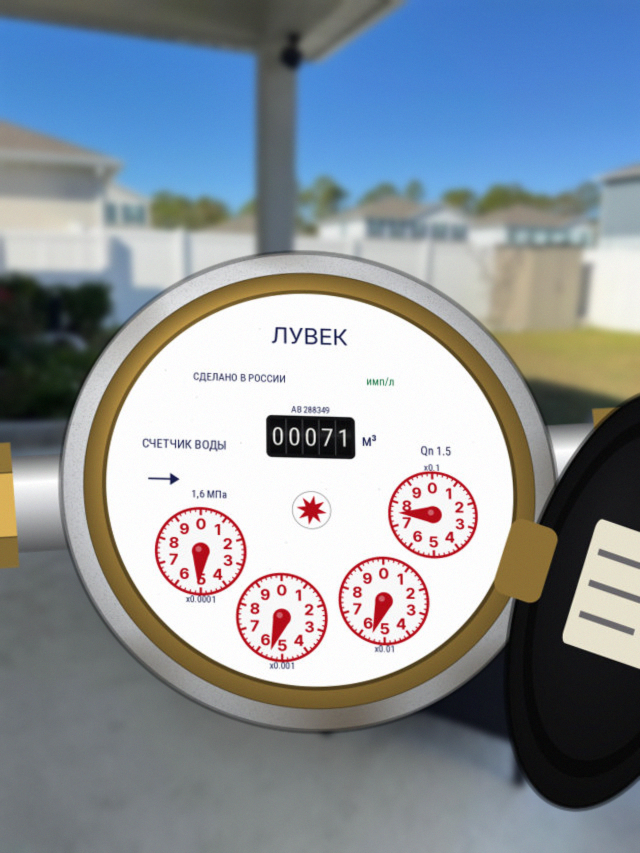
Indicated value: 71.7555m³
